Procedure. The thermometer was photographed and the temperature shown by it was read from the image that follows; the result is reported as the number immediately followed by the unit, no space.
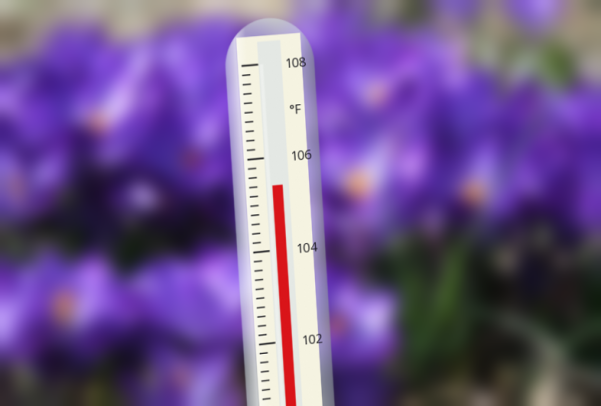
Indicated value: 105.4°F
